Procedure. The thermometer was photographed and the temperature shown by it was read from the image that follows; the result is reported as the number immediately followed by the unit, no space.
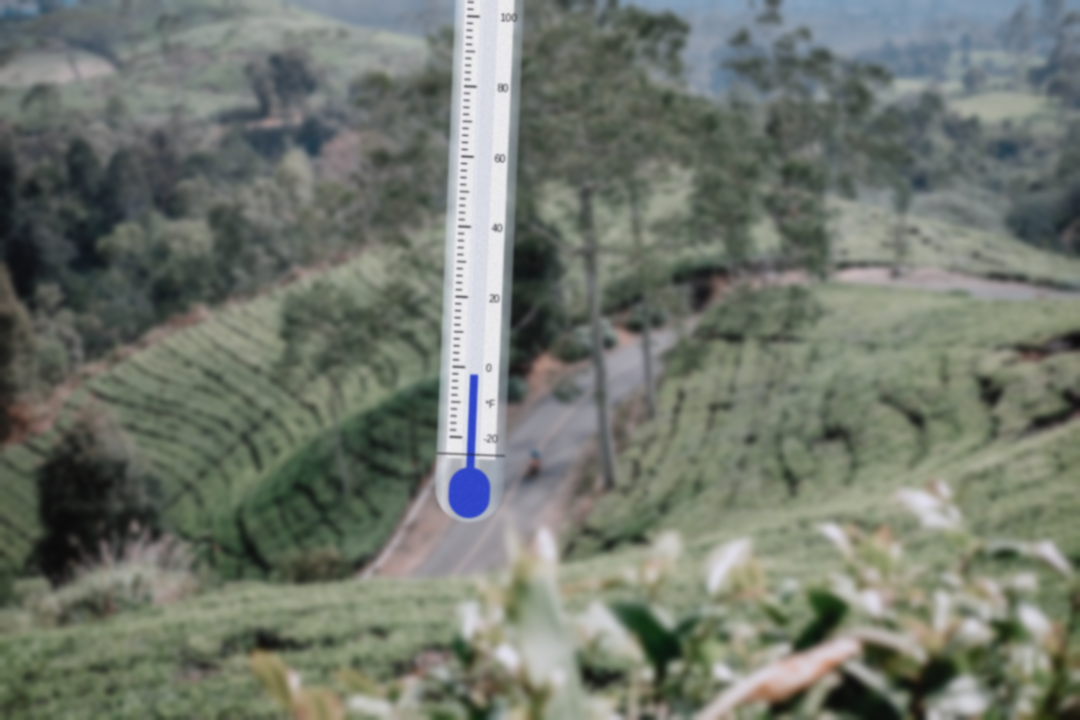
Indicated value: -2°F
